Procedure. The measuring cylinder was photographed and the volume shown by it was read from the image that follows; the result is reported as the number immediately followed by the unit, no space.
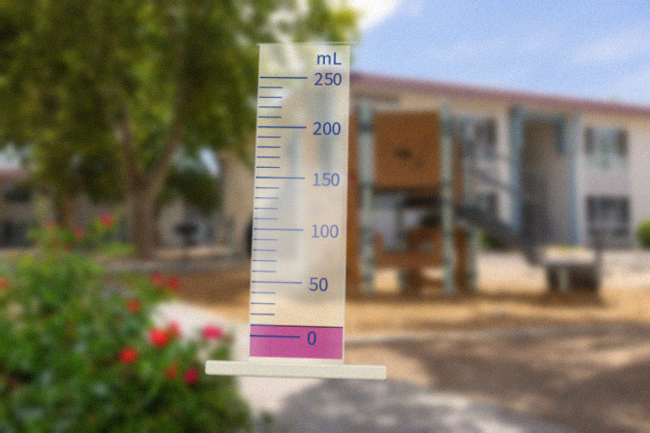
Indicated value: 10mL
